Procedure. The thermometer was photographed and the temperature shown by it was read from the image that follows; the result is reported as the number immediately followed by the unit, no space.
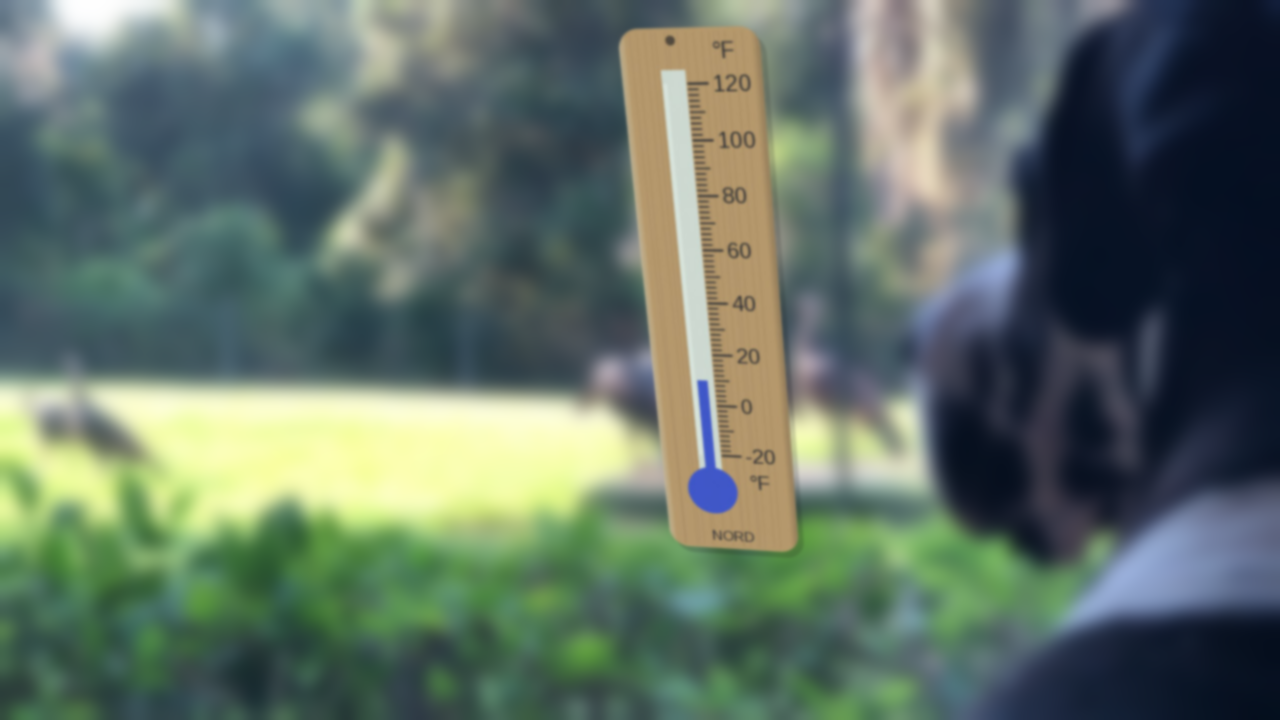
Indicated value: 10°F
